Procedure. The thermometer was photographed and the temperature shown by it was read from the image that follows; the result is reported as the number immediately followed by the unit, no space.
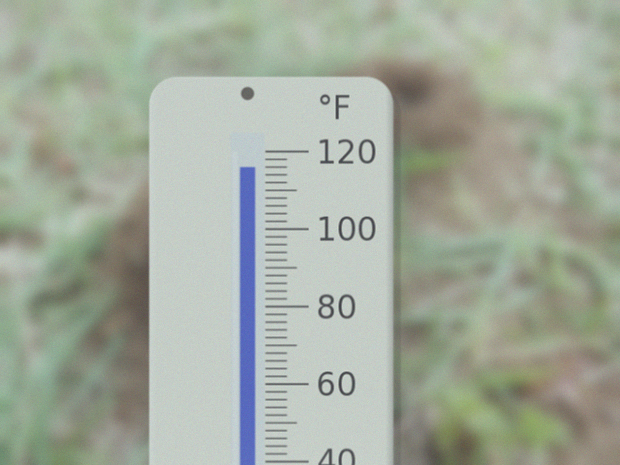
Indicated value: 116°F
